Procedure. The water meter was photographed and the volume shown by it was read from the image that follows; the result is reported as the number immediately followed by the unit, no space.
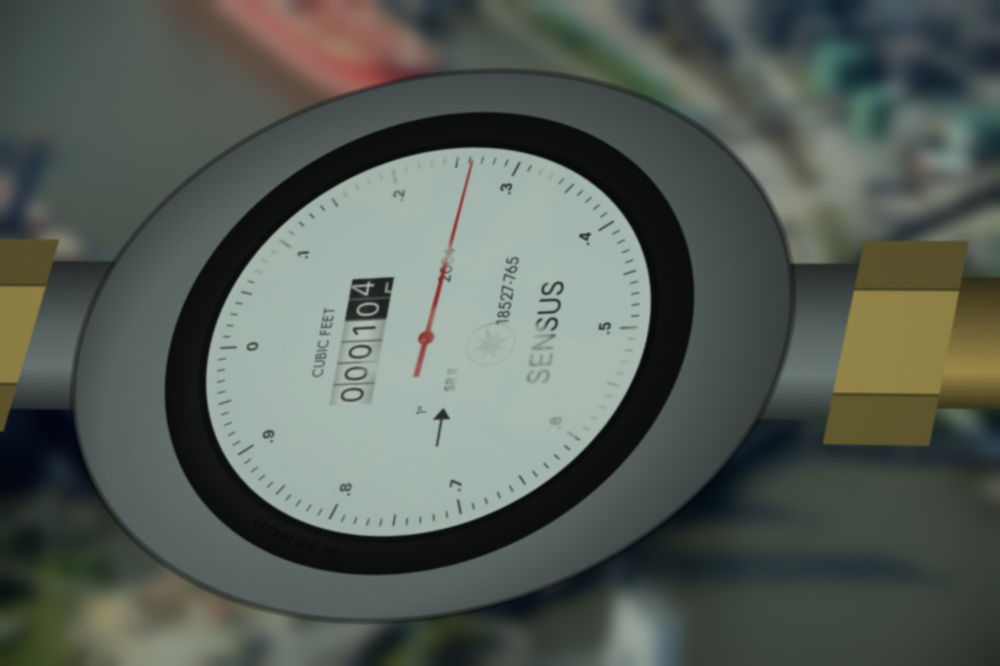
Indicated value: 104.26ft³
